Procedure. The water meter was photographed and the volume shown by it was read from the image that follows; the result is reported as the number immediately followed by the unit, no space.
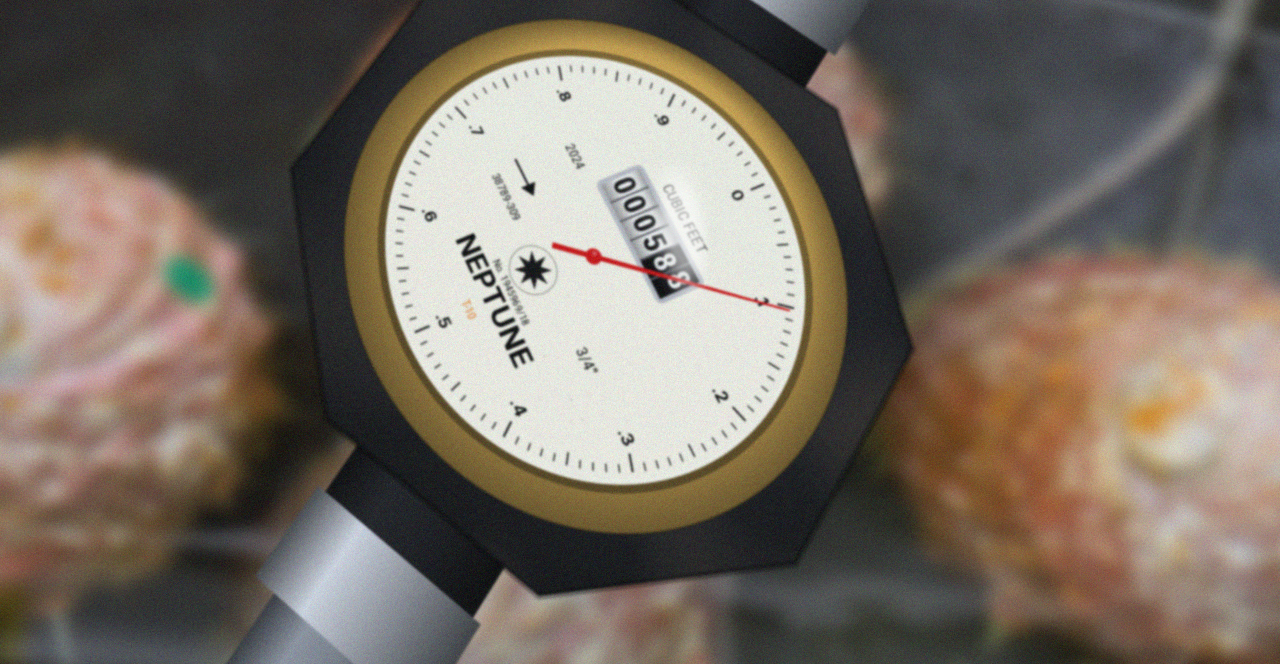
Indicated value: 588.10ft³
